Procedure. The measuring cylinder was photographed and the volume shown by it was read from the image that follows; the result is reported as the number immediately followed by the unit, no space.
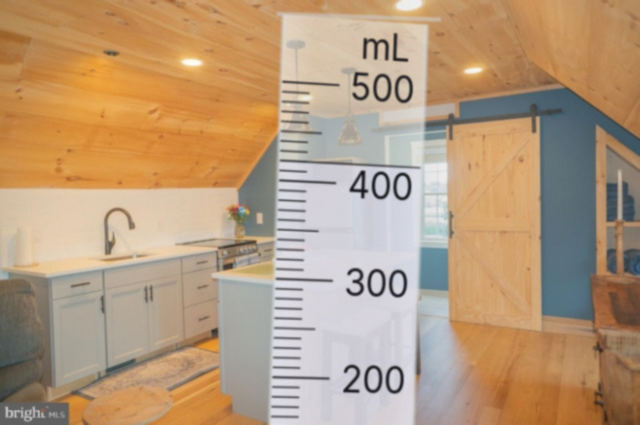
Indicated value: 420mL
